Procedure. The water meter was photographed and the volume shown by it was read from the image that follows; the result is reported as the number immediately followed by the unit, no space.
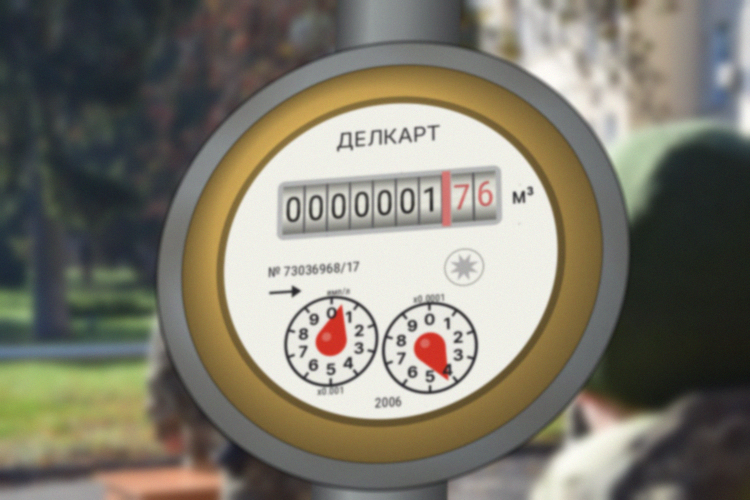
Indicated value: 1.7604m³
